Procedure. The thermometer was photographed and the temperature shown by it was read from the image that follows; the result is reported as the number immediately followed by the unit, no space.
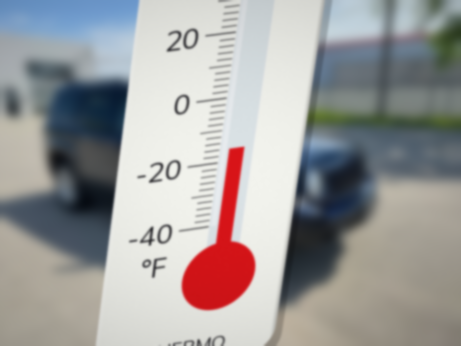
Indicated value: -16°F
